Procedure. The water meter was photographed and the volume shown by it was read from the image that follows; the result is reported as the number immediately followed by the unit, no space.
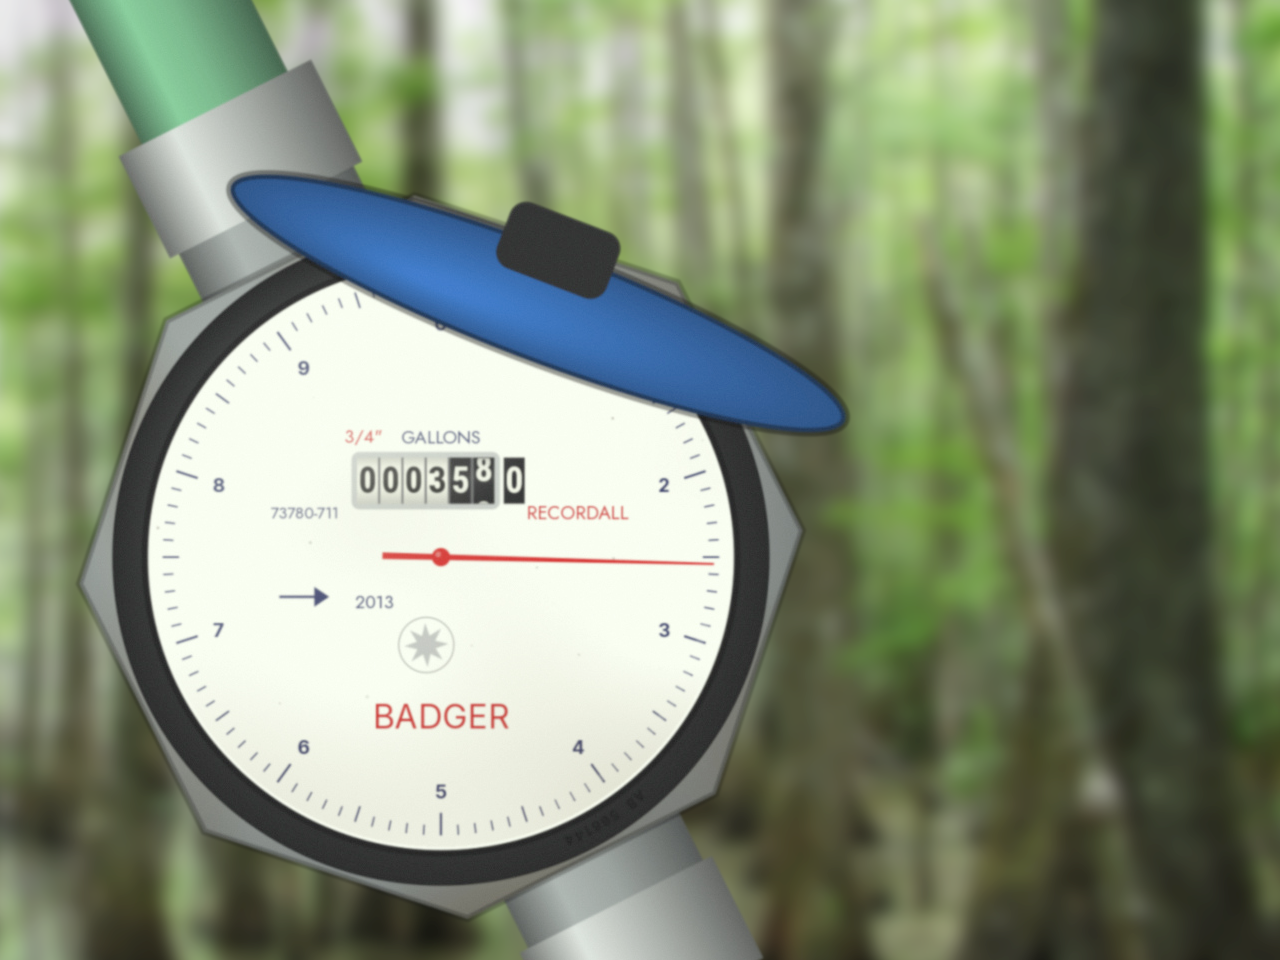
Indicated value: 3582.5gal
